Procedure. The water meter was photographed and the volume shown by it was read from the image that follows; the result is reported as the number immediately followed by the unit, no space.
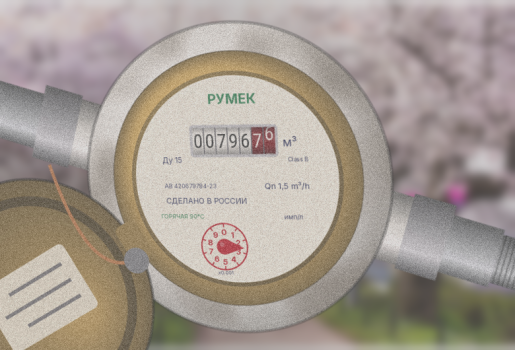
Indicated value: 796.762m³
